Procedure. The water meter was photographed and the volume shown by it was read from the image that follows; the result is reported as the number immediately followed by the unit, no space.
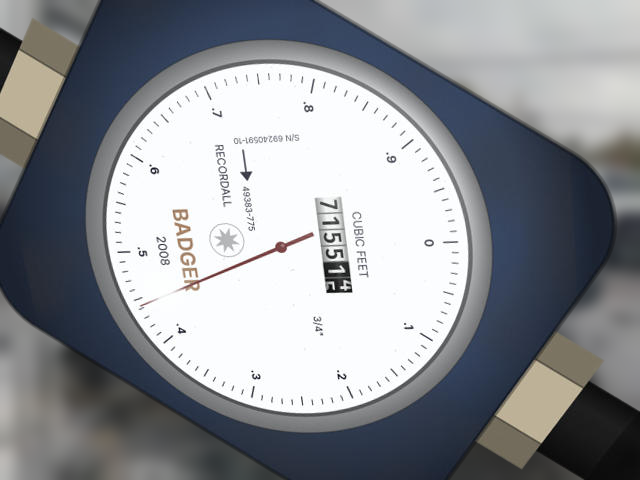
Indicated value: 715514.44ft³
